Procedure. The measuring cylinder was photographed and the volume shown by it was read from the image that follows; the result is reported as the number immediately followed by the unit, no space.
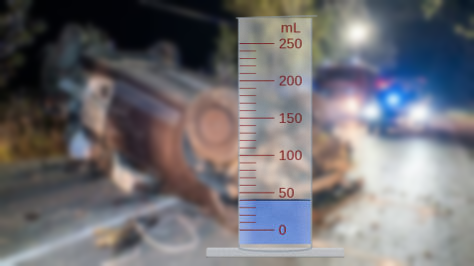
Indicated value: 40mL
